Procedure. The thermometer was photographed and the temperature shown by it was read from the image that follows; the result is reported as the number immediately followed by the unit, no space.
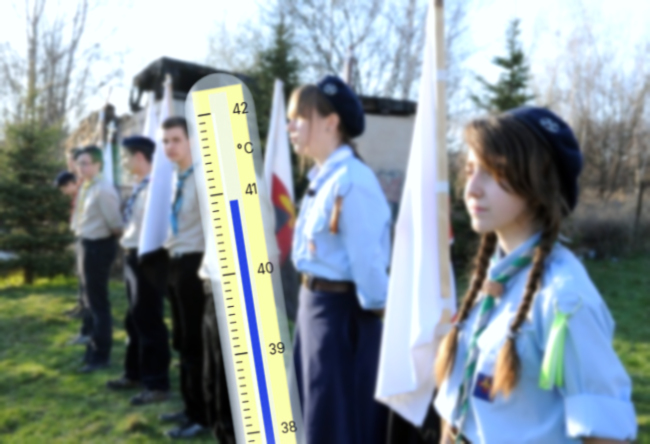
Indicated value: 40.9°C
